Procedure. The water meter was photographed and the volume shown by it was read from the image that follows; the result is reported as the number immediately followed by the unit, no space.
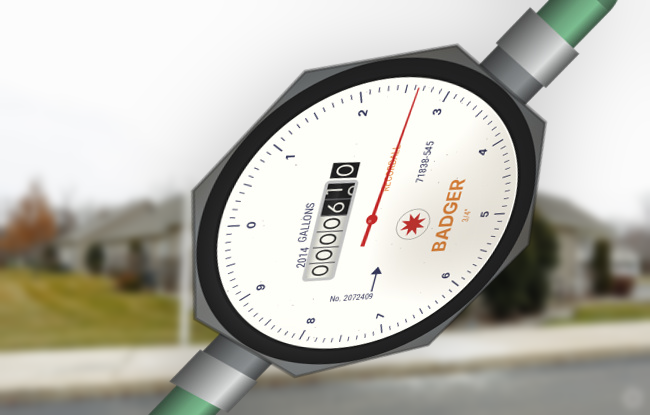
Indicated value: 612.6gal
